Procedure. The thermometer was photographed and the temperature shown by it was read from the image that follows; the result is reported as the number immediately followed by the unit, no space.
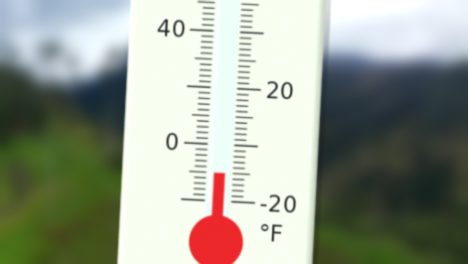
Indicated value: -10°F
